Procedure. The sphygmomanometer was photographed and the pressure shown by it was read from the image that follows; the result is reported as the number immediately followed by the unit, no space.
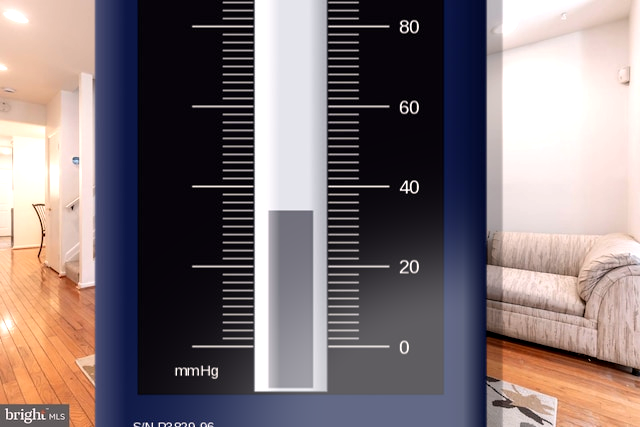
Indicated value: 34mmHg
